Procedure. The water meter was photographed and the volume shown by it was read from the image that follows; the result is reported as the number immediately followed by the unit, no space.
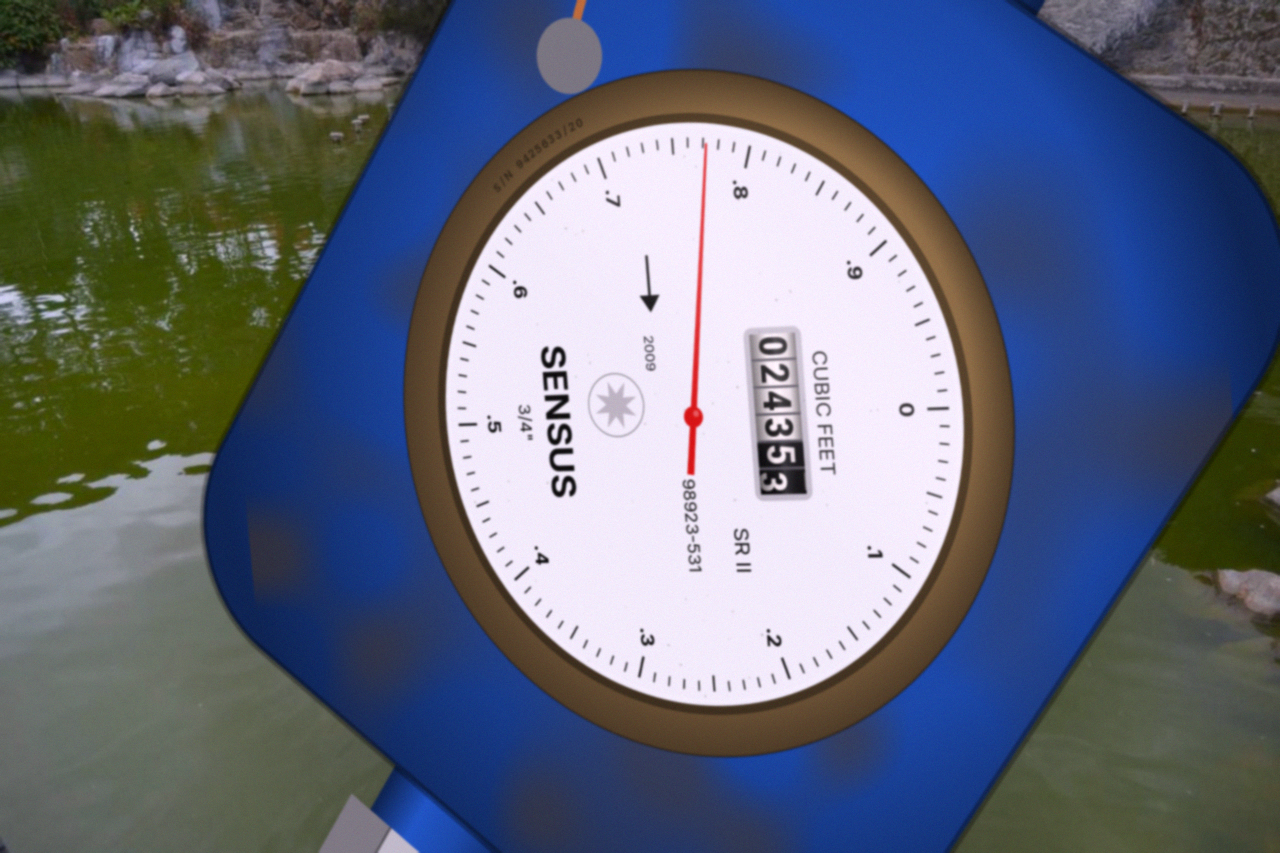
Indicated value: 24352.77ft³
